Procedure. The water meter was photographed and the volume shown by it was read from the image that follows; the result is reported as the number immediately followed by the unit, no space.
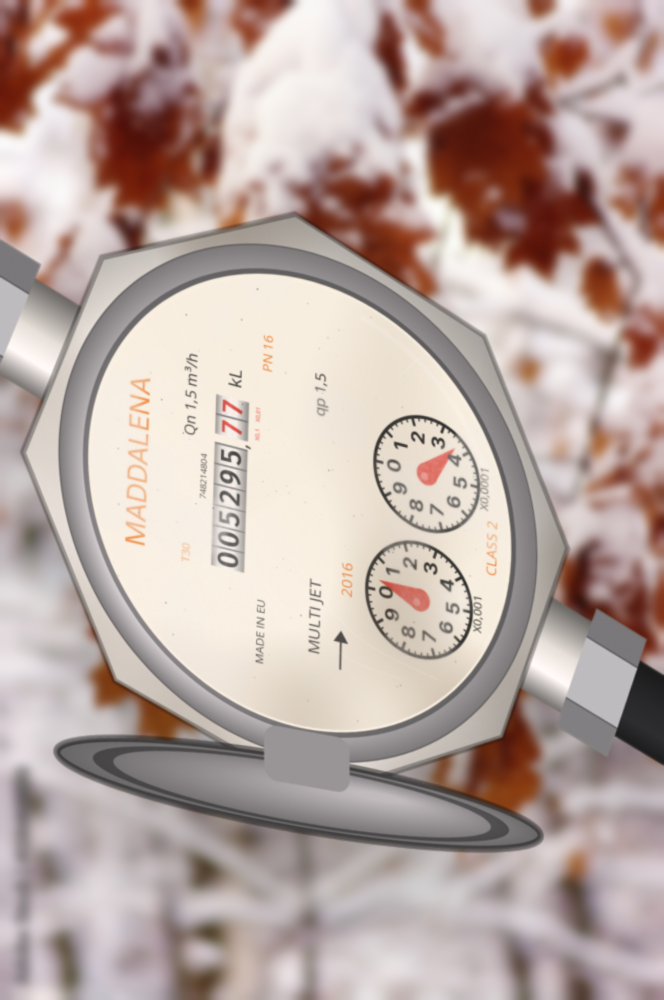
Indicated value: 5295.7703kL
